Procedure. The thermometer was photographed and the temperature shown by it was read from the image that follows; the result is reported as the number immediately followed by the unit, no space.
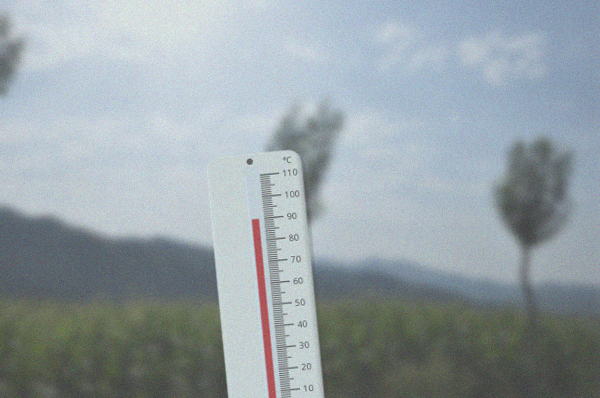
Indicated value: 90°C
